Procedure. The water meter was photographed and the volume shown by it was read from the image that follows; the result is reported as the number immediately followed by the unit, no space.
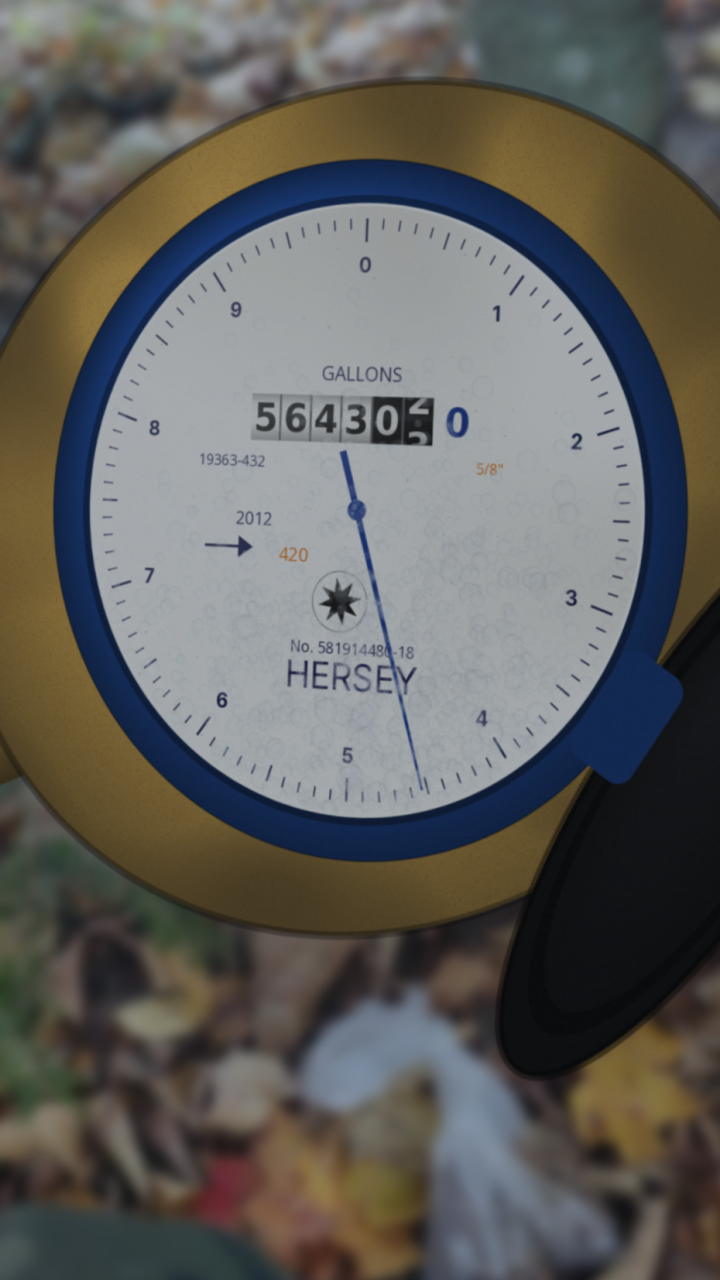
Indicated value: 5643024.5gal
